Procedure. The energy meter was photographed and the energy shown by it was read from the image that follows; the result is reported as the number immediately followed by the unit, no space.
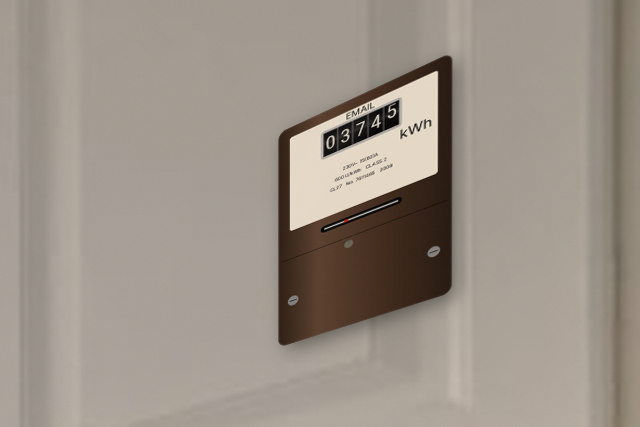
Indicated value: 3745kWh
